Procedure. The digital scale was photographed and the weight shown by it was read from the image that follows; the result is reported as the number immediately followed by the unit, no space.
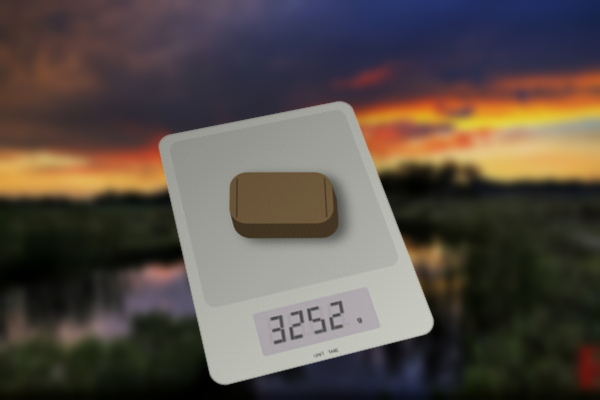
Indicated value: 3252g
